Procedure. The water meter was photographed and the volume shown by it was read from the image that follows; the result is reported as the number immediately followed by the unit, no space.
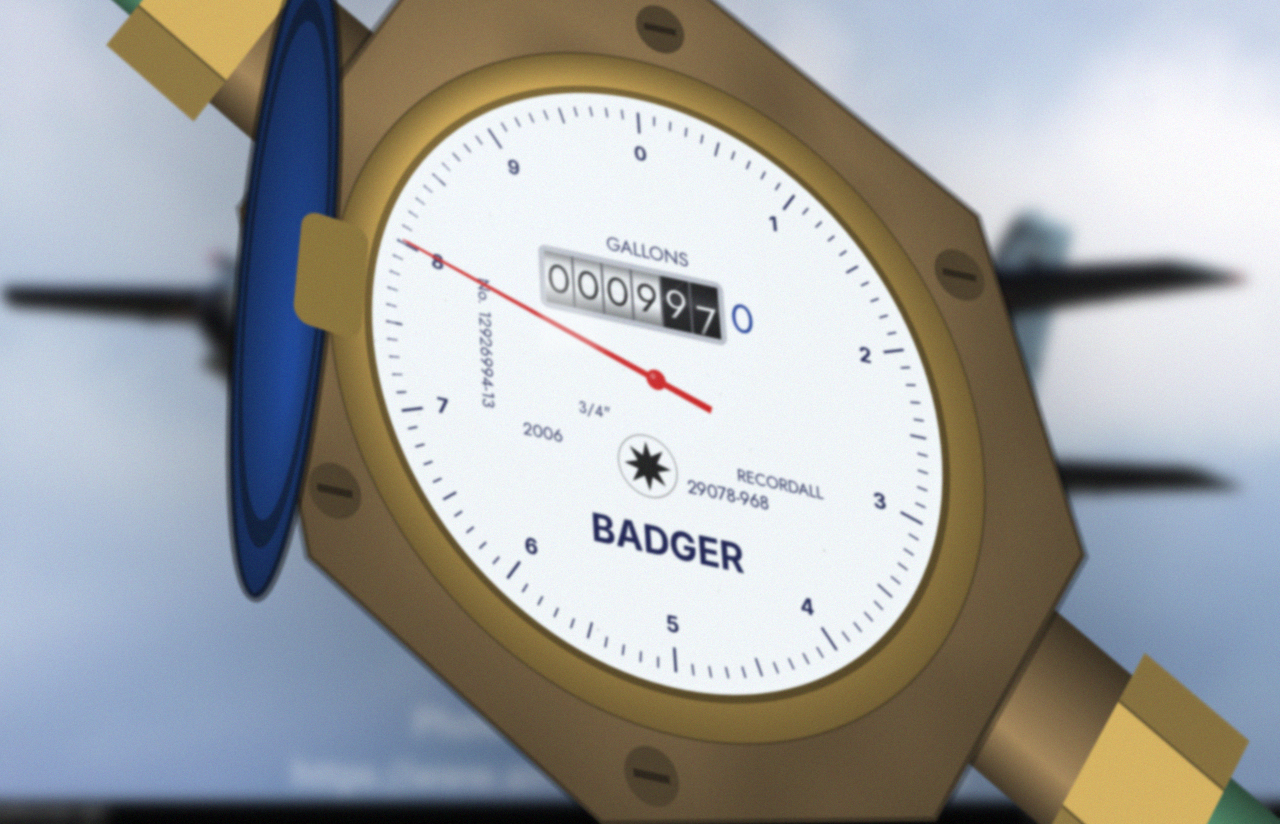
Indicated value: 9968.0gal
